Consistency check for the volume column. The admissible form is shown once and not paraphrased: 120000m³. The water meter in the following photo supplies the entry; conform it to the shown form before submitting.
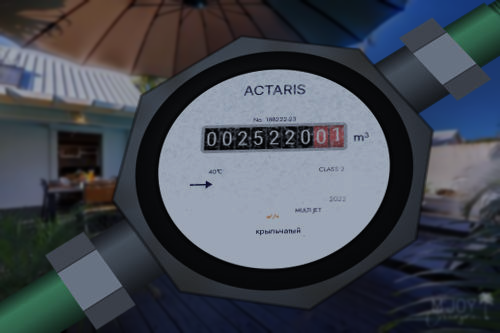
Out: 25220.01m³
